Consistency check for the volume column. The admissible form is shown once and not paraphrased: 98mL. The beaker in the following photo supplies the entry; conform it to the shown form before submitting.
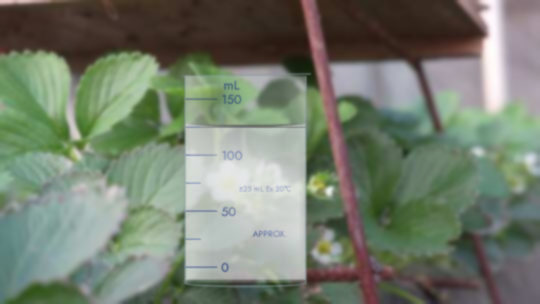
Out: 125mL
